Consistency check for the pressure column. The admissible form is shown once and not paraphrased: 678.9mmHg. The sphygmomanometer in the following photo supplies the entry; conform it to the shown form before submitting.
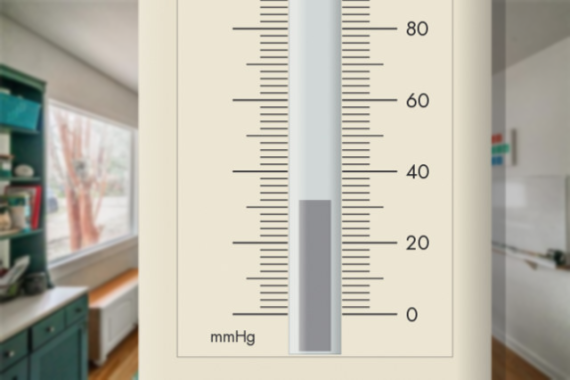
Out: 32mmHg
